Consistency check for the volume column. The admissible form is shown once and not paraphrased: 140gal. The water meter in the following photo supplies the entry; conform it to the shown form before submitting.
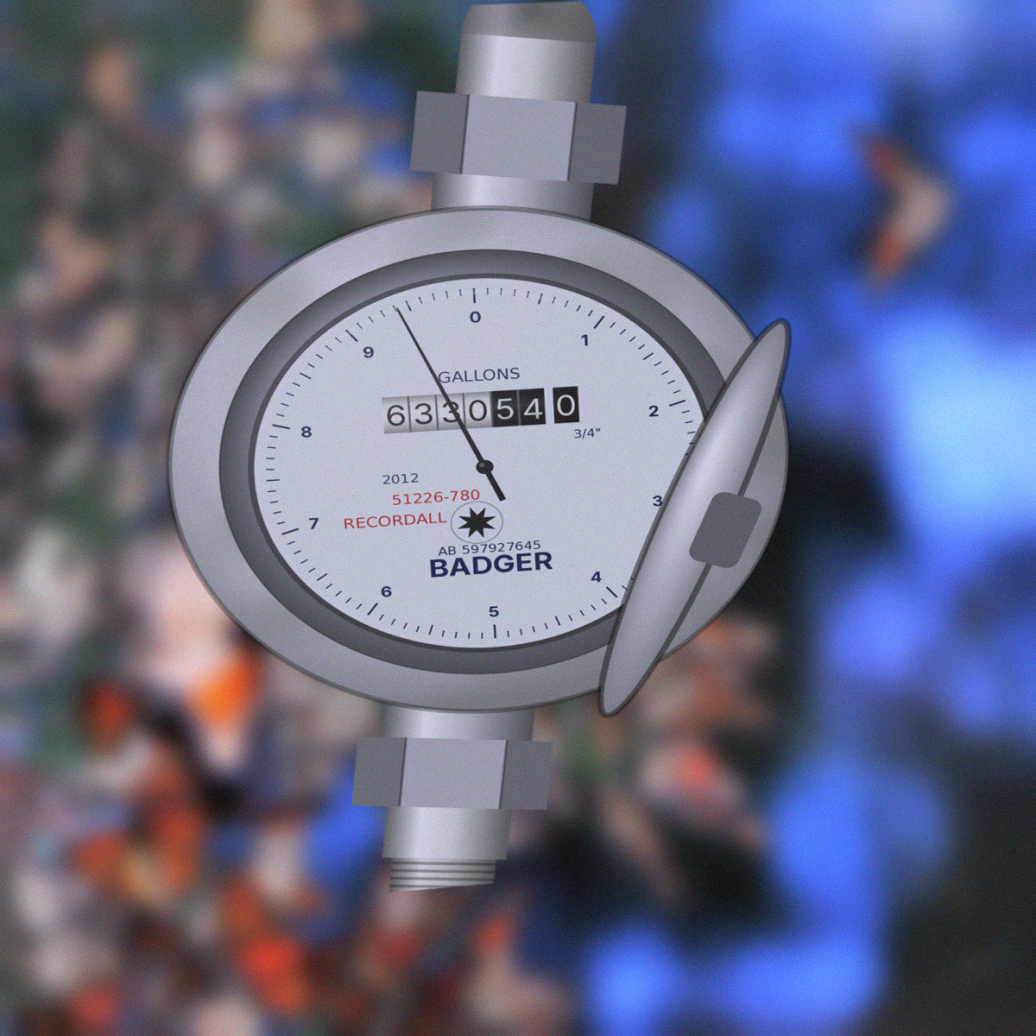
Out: 6330539.4gal
